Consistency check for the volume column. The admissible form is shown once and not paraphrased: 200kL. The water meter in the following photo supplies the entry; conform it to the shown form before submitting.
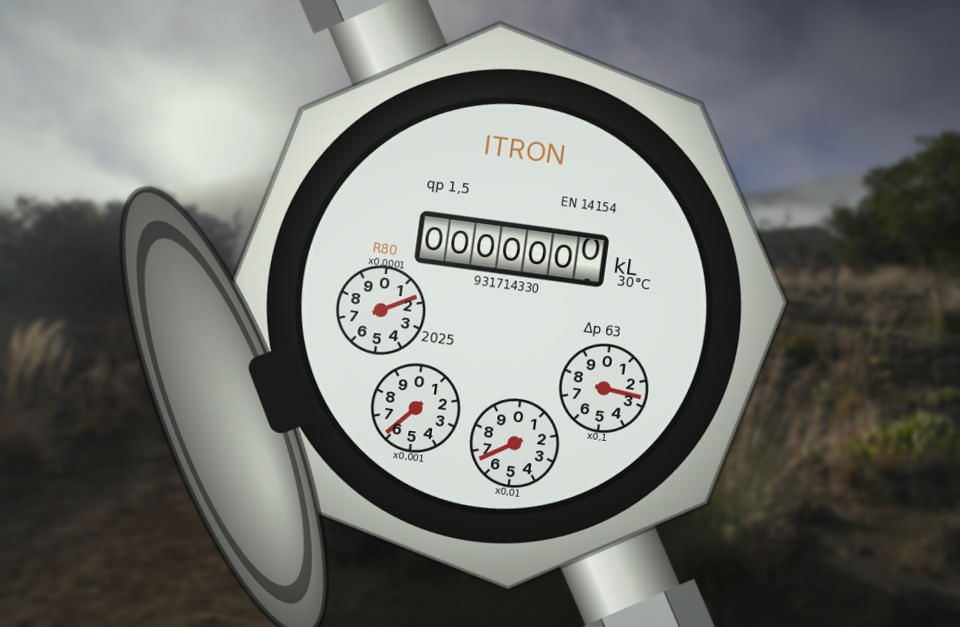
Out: 0.2661kL
